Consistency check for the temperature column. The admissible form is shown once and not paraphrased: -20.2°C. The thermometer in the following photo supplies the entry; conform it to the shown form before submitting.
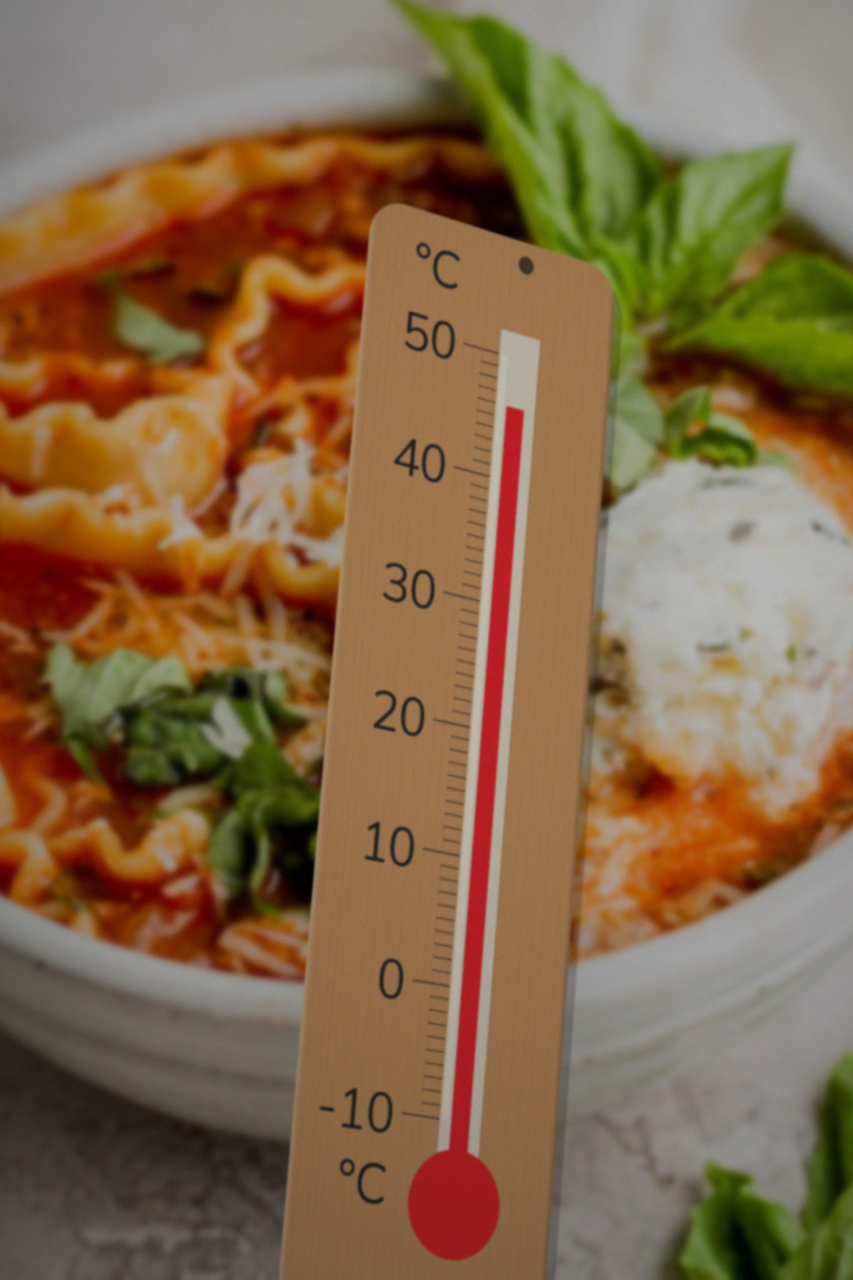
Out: 46°C
